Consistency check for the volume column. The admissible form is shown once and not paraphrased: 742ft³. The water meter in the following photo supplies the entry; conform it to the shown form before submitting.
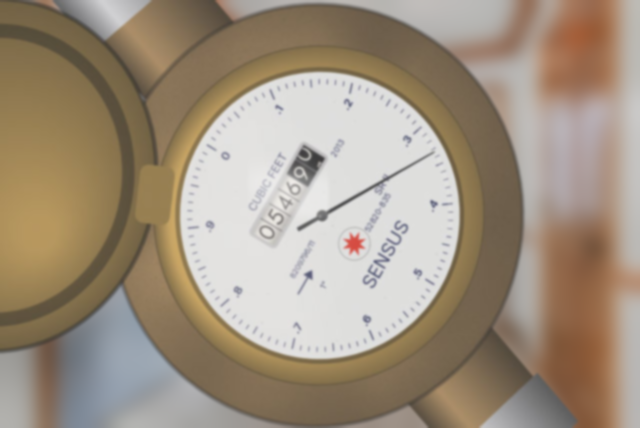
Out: 54690.33ft³
